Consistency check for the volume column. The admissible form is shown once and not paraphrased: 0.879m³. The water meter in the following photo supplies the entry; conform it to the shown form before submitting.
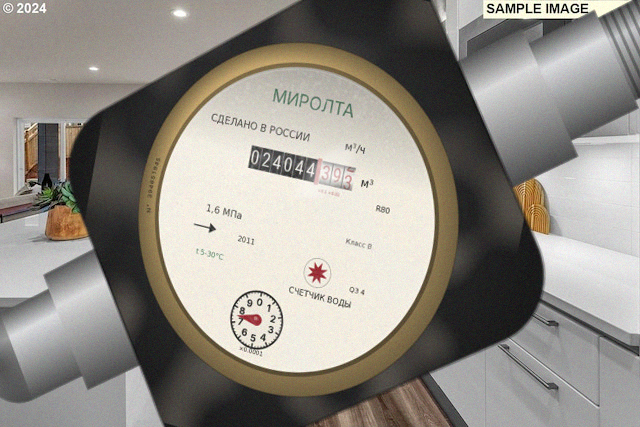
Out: 24044.3927m³
